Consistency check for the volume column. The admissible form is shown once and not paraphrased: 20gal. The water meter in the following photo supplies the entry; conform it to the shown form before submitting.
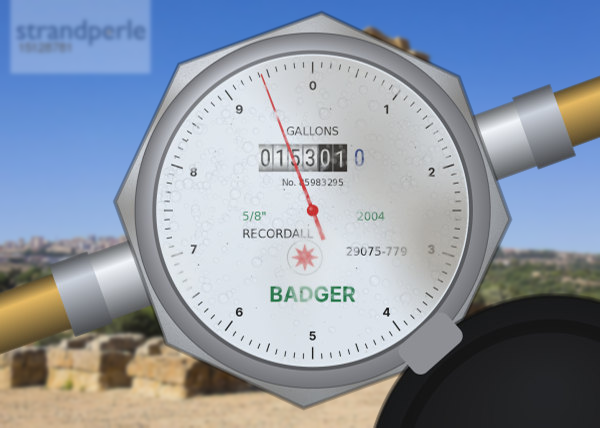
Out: 153009.4gal
